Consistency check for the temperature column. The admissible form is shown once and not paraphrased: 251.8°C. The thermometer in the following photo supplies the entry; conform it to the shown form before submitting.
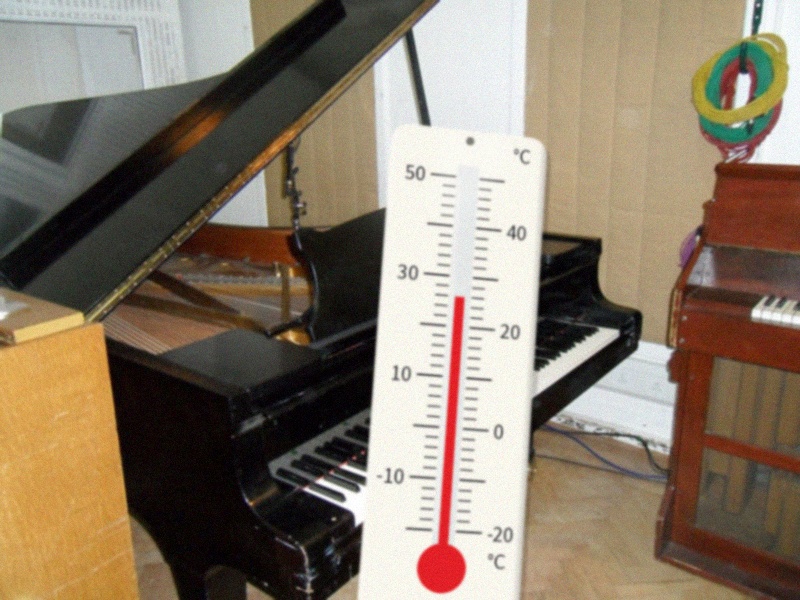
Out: 26°C
